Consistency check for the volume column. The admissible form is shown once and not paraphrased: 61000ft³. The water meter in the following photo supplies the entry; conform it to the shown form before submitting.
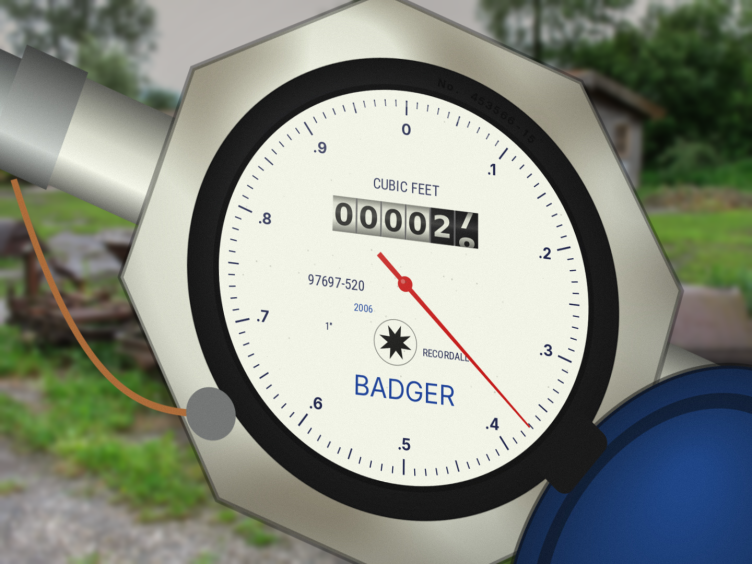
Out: 27.37ft³
